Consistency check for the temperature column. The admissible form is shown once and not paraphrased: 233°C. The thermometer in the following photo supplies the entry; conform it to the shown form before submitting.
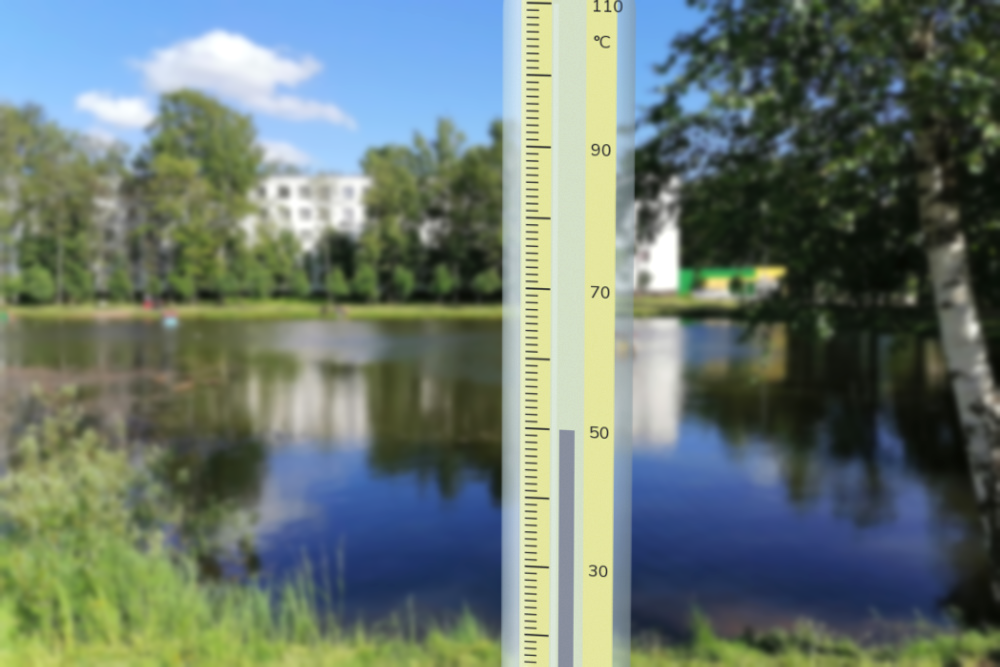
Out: 50°C
